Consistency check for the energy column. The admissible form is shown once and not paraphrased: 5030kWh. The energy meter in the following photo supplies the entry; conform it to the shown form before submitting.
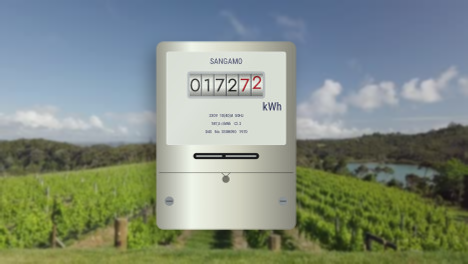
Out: 172.72kWh
